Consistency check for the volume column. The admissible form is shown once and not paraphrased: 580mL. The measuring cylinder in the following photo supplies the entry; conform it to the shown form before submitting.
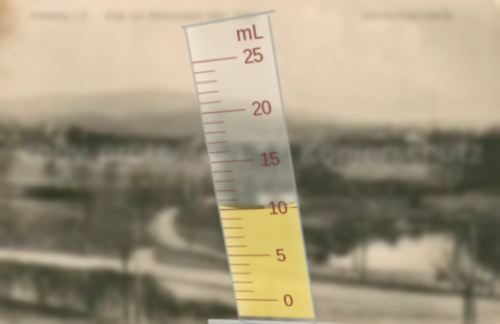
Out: 10mL
